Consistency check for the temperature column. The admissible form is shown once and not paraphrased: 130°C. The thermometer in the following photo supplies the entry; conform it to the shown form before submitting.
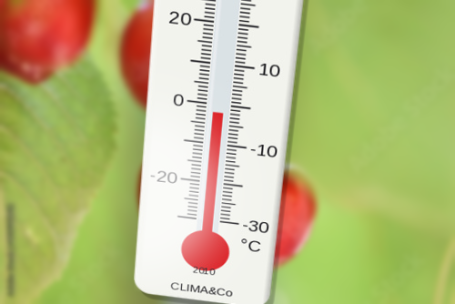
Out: -2°C
